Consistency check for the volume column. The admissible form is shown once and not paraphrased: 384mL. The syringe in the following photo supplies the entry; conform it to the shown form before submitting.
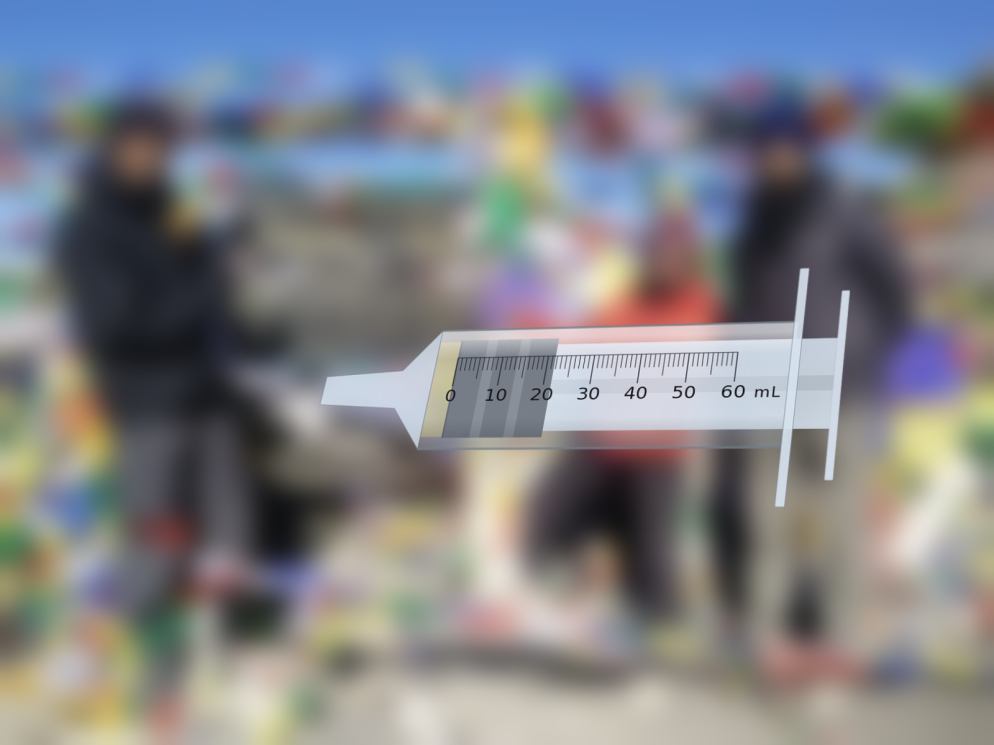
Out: 0mL
